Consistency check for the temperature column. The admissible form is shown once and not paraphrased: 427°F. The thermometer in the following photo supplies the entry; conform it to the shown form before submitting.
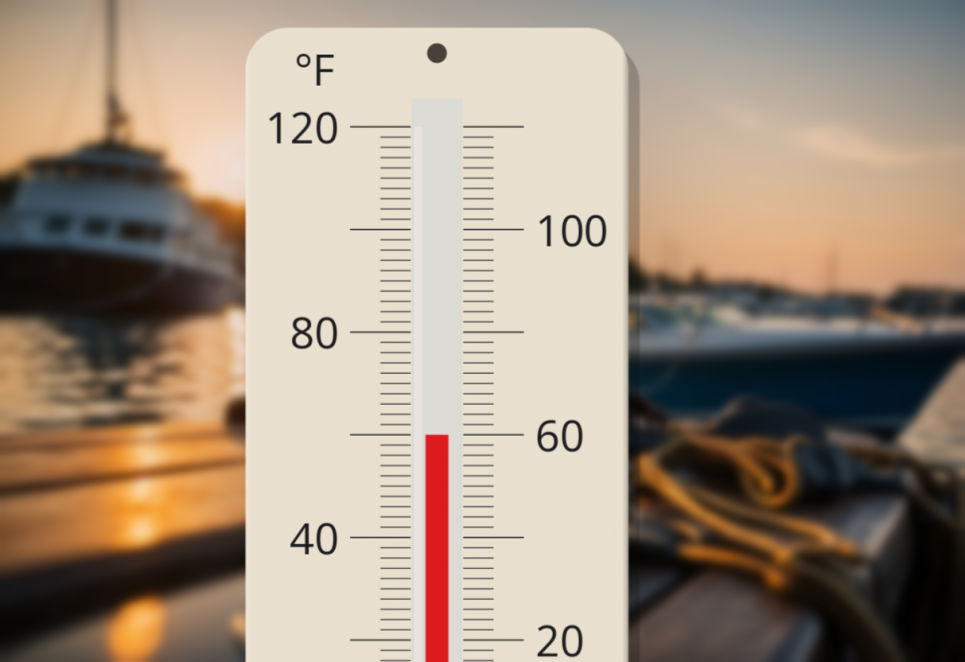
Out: 60°F
